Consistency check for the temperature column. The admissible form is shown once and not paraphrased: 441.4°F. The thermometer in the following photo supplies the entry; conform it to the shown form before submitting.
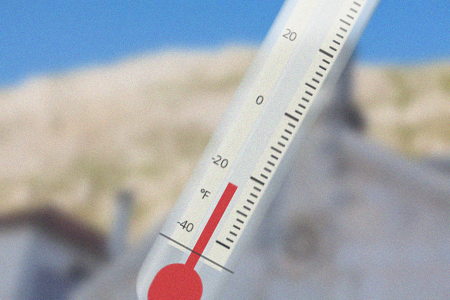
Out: -24°F
